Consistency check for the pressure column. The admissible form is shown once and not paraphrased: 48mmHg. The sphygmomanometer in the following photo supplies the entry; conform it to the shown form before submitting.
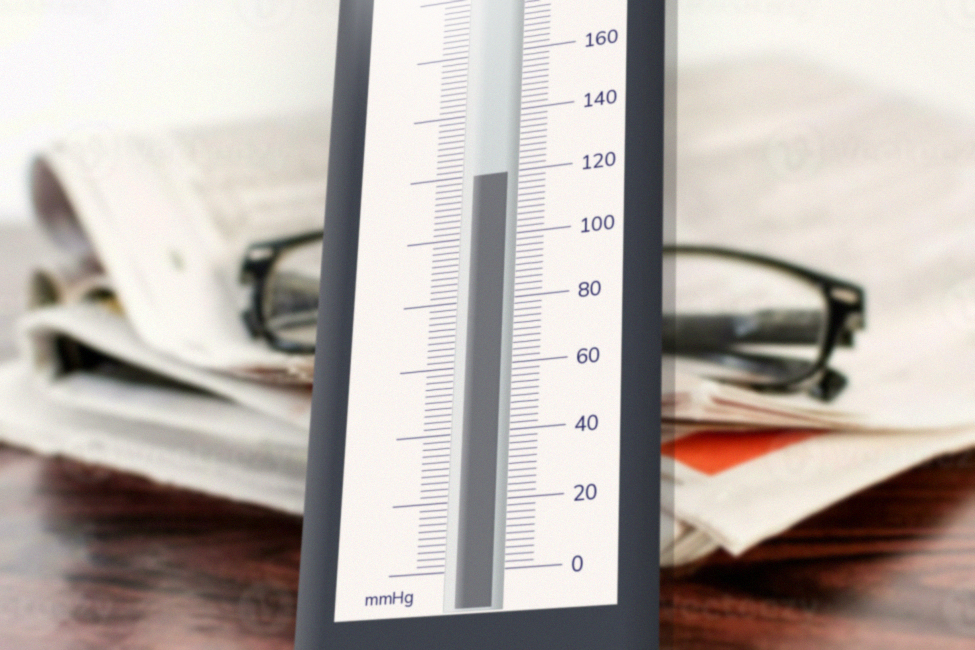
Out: 120mmHg
